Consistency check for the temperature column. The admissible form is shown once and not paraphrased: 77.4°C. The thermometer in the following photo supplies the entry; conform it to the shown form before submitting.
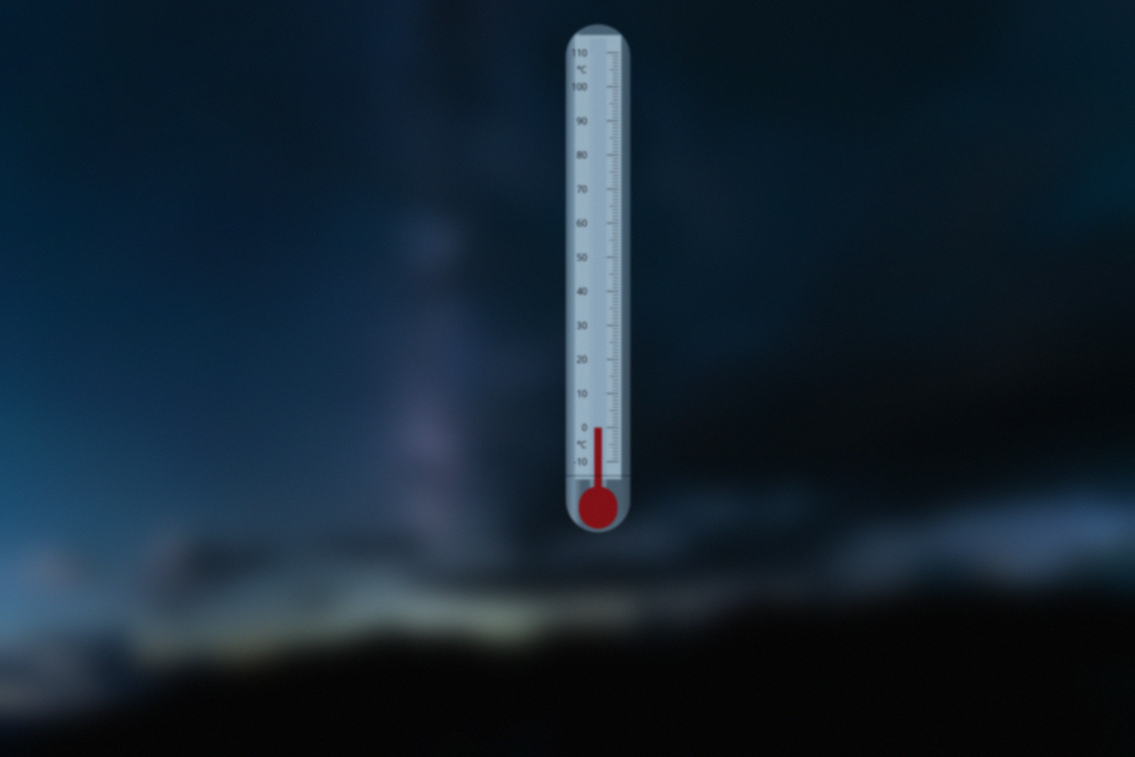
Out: 0°C
